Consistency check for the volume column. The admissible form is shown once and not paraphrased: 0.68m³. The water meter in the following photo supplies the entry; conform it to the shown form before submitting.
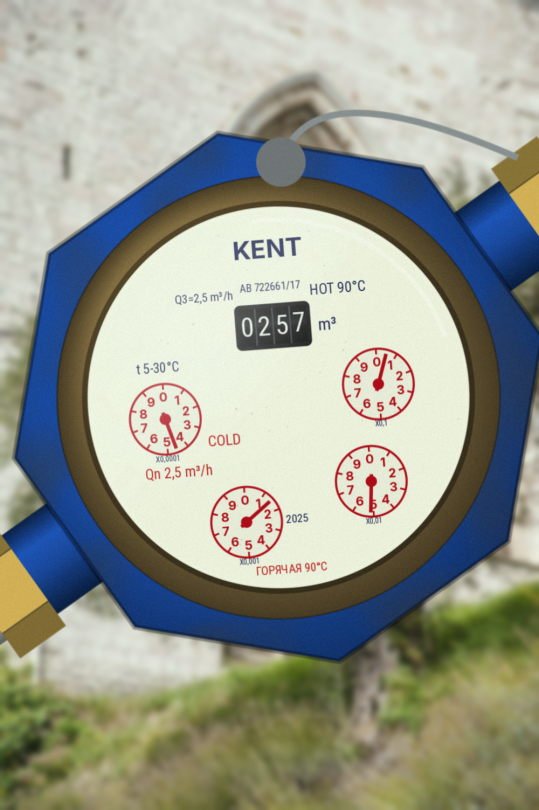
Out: 257.0514m³
